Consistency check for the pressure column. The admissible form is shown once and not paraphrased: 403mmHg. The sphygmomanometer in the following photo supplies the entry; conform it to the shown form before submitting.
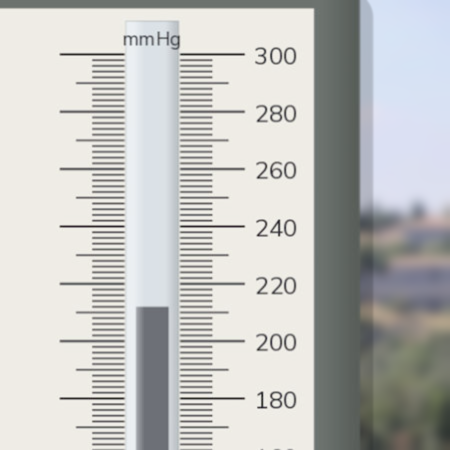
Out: 212mmHg
